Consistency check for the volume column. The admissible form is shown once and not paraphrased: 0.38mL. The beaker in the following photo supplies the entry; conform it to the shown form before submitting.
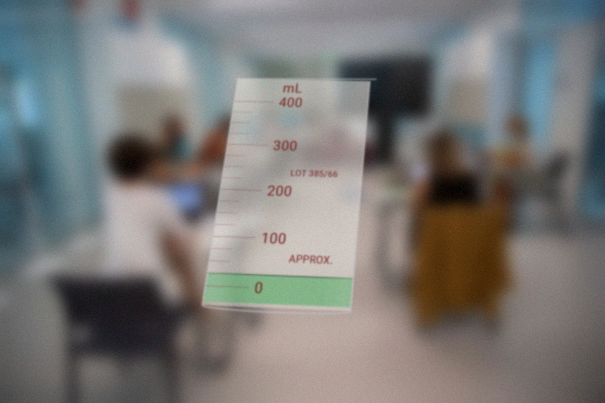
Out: 25mL
